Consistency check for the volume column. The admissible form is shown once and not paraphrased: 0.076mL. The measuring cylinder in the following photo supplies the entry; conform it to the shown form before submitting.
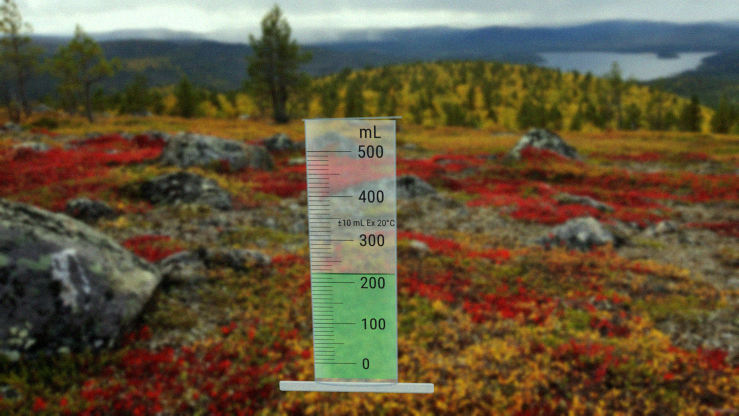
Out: 220mL
